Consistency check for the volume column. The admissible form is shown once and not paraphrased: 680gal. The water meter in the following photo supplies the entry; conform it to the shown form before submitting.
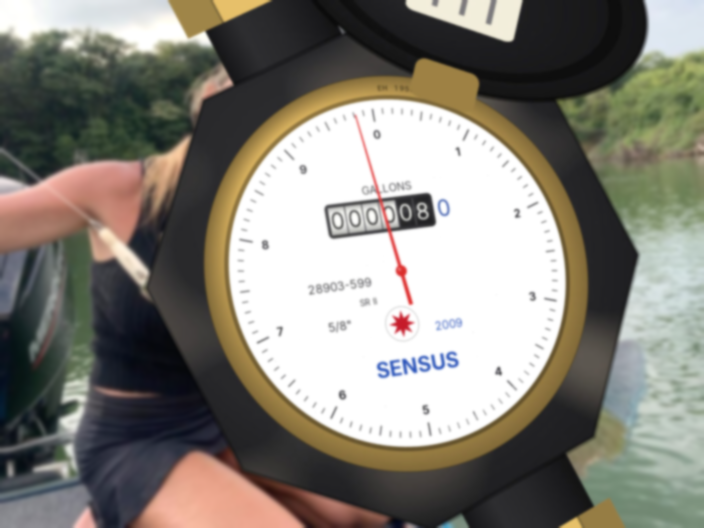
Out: 79.8gal
